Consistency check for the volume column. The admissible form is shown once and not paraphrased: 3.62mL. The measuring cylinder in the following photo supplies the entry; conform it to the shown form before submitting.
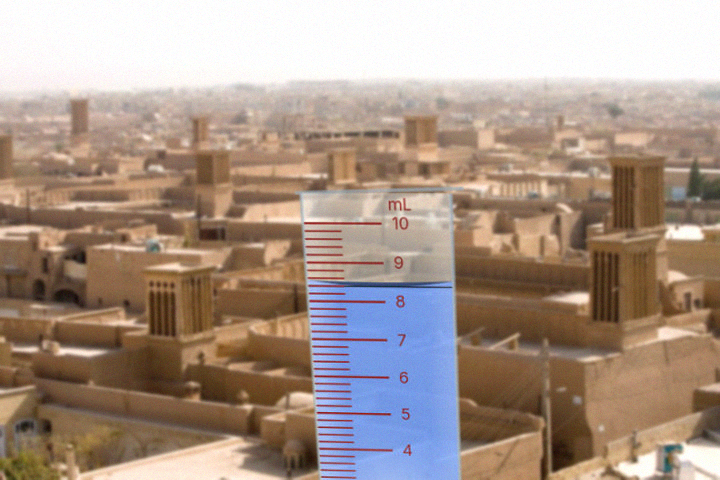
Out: 8.4mL
